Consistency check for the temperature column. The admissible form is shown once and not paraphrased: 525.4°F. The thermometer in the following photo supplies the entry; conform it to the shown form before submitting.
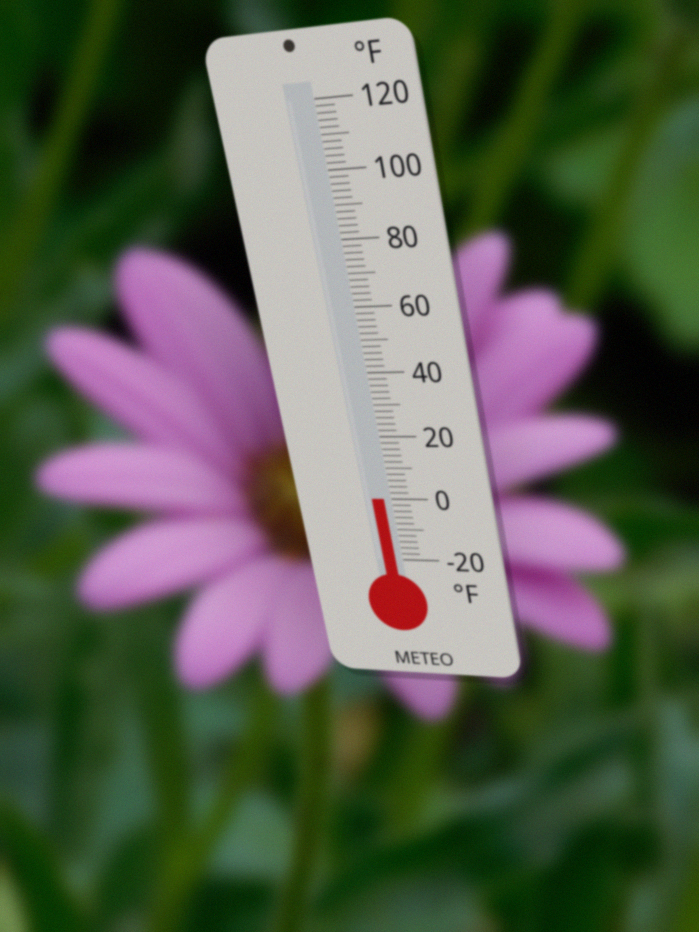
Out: 0°F
